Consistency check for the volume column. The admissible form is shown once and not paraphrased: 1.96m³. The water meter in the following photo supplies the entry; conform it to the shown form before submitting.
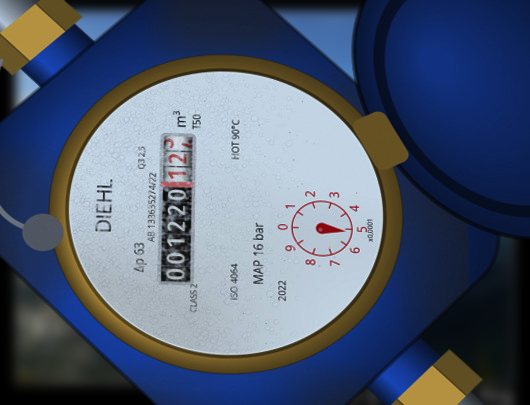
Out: 1220.1235m³
